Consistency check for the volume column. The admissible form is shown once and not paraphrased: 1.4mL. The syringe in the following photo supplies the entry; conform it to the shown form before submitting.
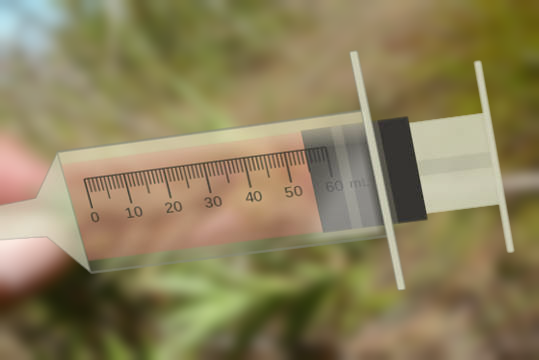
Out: 55mL
